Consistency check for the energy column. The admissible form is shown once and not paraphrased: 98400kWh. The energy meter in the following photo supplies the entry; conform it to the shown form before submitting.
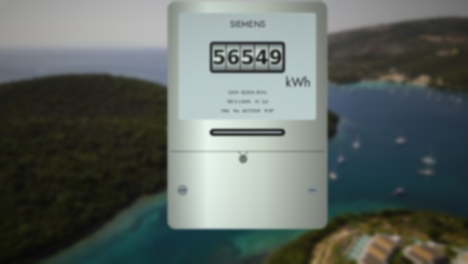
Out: 56549kWh
